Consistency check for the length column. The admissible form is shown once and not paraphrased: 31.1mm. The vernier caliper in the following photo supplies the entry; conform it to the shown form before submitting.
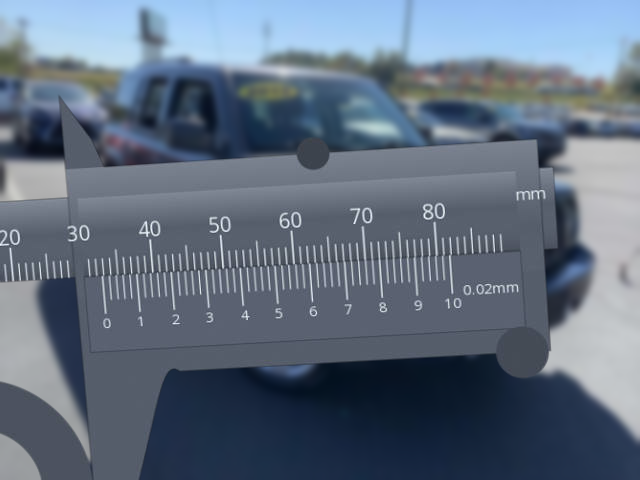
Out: 32.8mm
